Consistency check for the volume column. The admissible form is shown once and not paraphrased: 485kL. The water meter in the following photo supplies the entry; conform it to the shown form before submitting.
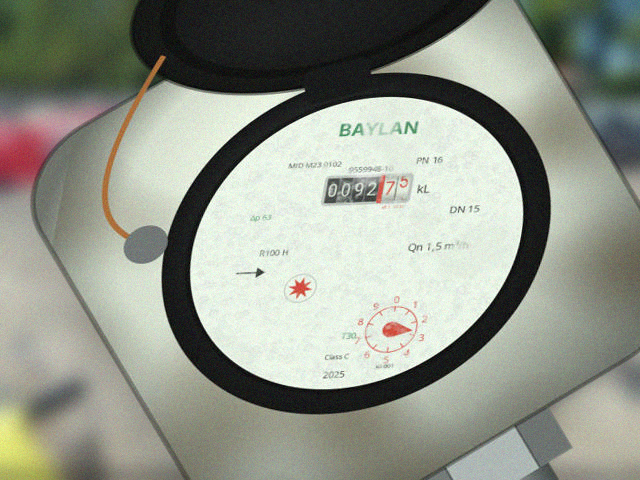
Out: 92.752kL
